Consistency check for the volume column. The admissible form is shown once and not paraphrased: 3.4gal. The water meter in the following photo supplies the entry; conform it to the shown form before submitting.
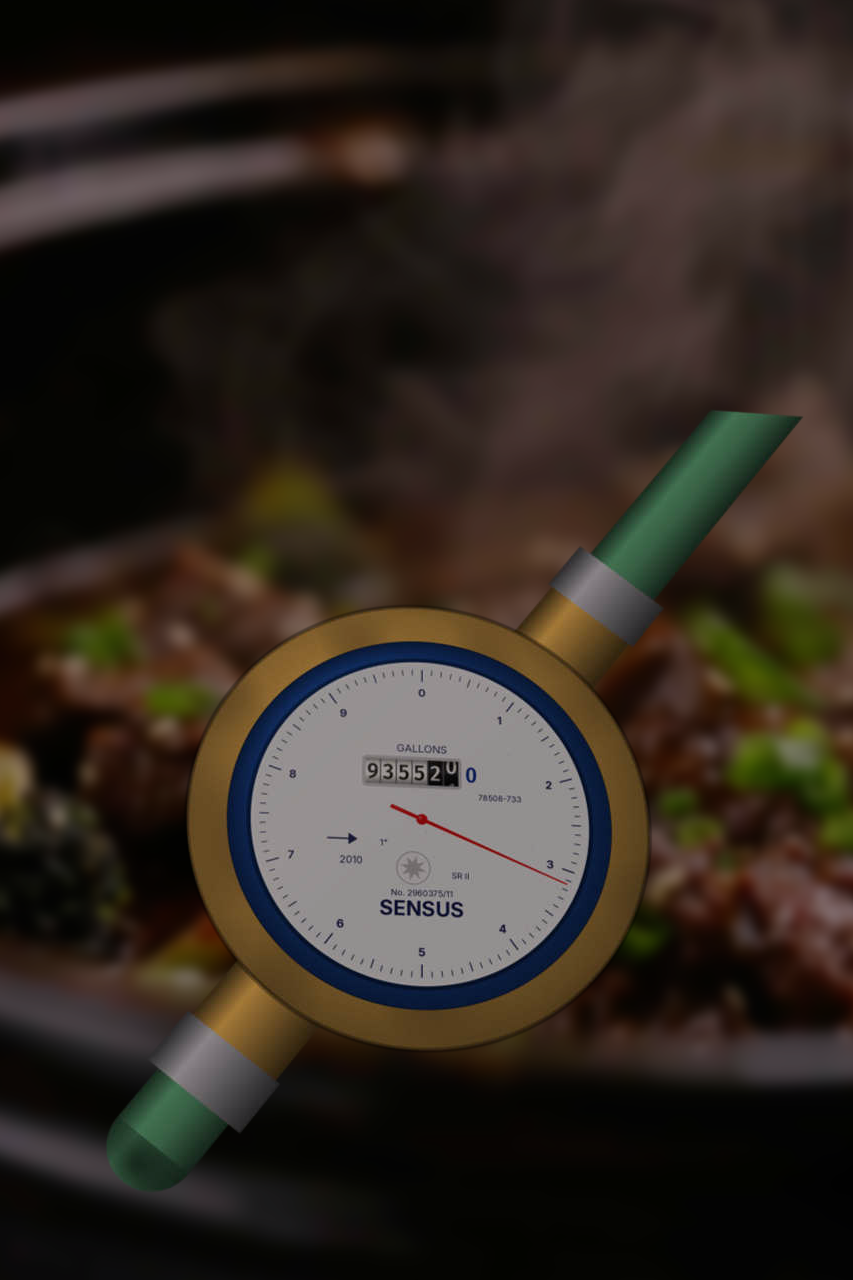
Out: 9355203.1gal
